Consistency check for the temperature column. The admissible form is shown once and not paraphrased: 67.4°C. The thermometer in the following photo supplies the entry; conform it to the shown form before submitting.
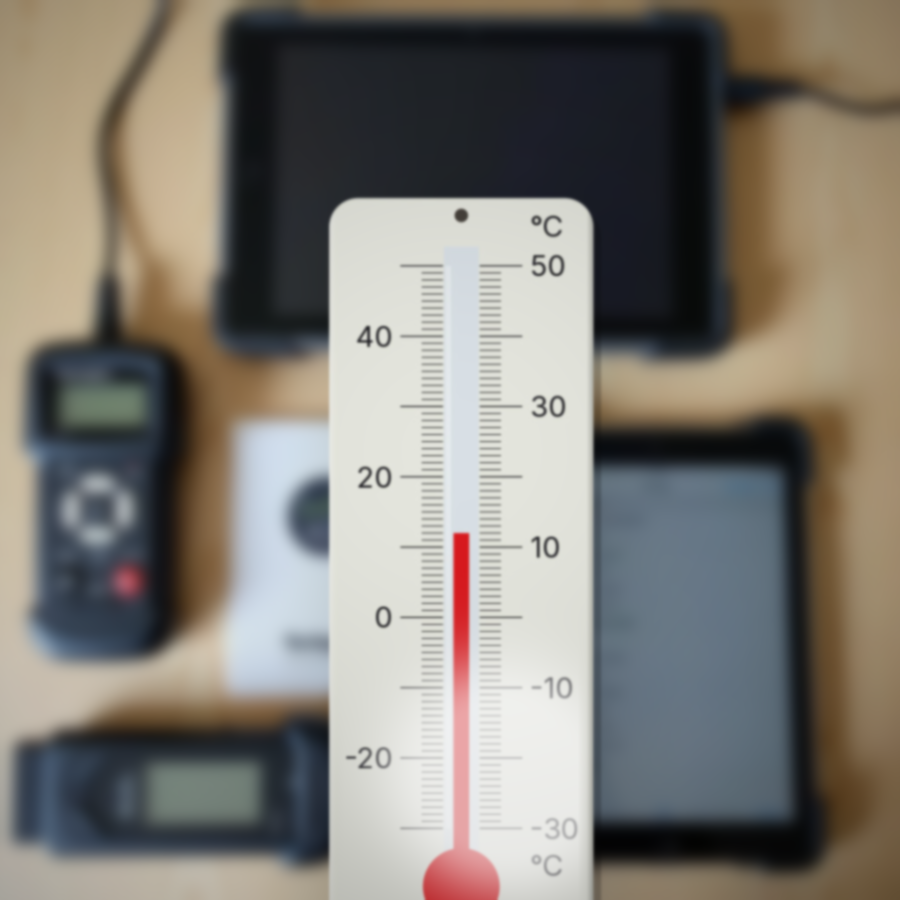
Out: 12°C
